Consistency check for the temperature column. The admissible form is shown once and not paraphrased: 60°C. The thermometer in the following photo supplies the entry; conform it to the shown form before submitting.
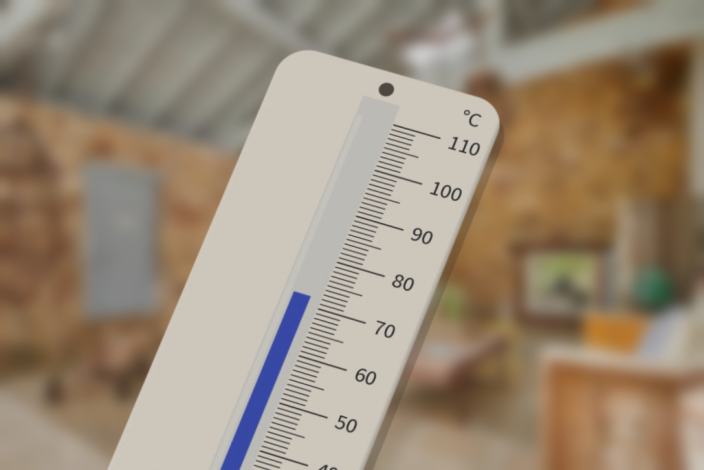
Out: 72°C
